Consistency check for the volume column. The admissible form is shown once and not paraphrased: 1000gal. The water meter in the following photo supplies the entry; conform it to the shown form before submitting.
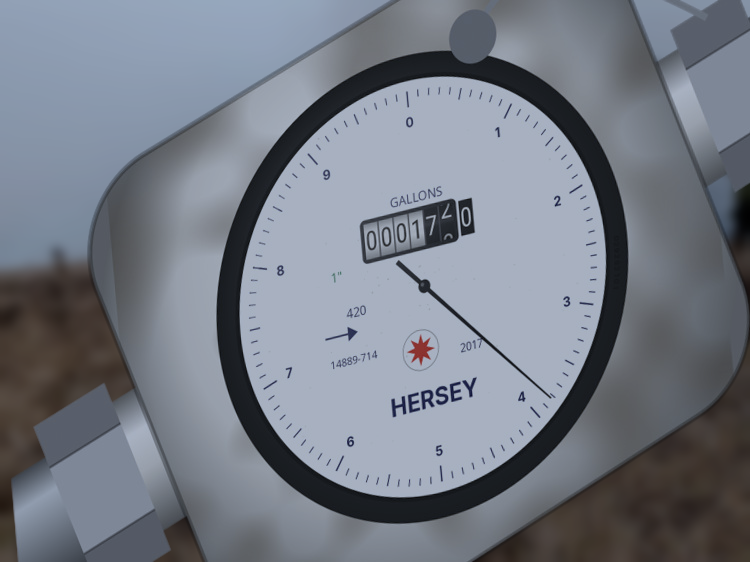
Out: 1723.8gal
